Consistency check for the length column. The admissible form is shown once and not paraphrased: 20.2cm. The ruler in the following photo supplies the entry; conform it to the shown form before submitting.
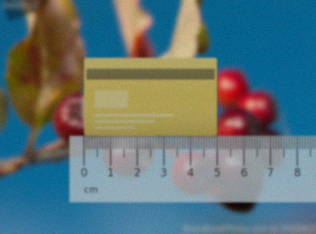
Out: 5cm
